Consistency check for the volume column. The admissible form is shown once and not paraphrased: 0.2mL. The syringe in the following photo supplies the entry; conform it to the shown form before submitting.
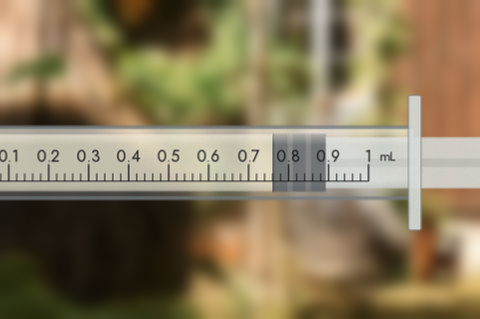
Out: 0.76mL
